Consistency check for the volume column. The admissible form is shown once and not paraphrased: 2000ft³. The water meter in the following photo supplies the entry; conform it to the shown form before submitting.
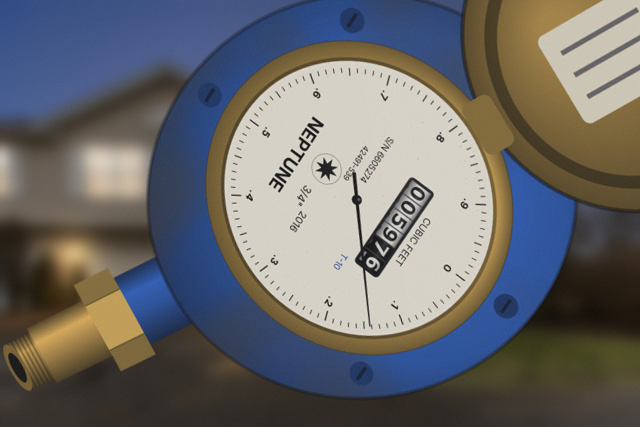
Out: 5976.14ft³
